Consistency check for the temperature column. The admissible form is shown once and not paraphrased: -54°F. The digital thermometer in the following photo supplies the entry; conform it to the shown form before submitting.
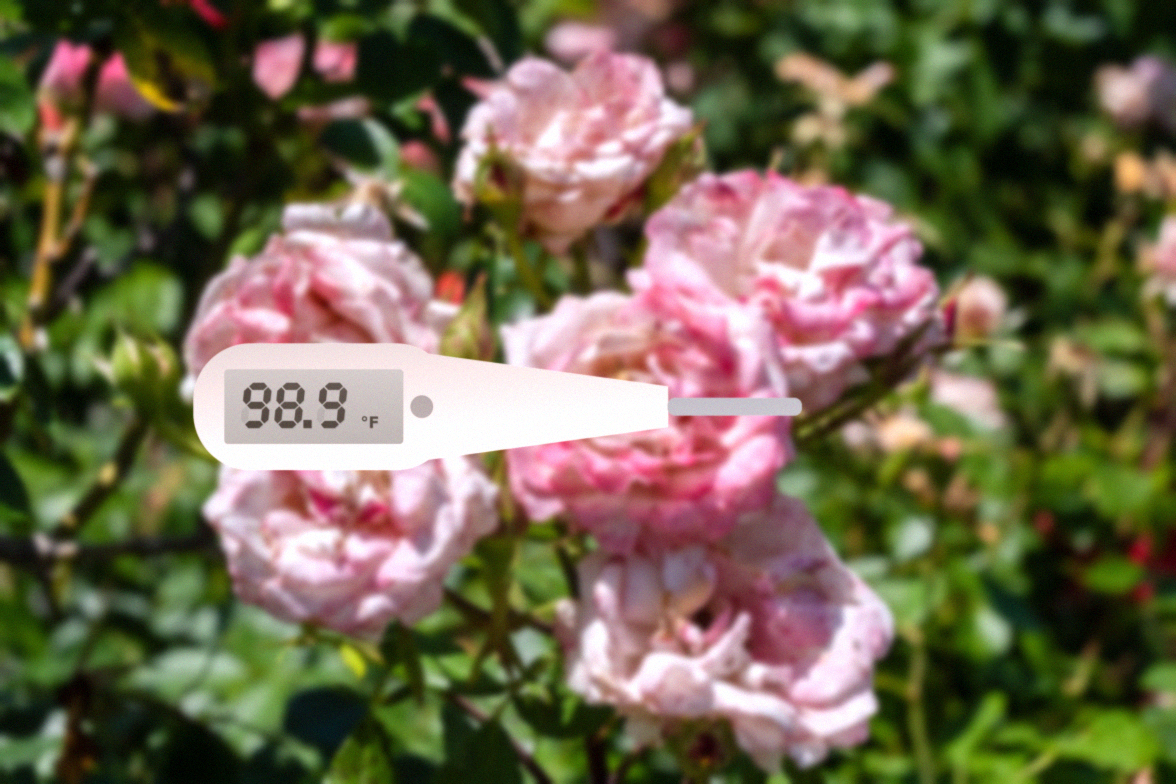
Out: 98.9°F
